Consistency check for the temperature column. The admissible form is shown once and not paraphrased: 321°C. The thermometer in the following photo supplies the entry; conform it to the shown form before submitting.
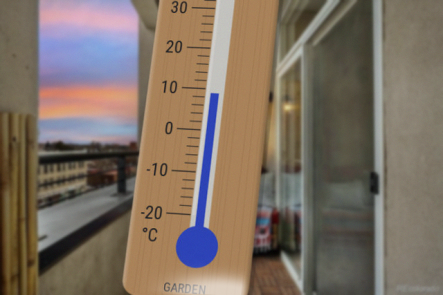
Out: 9°C
